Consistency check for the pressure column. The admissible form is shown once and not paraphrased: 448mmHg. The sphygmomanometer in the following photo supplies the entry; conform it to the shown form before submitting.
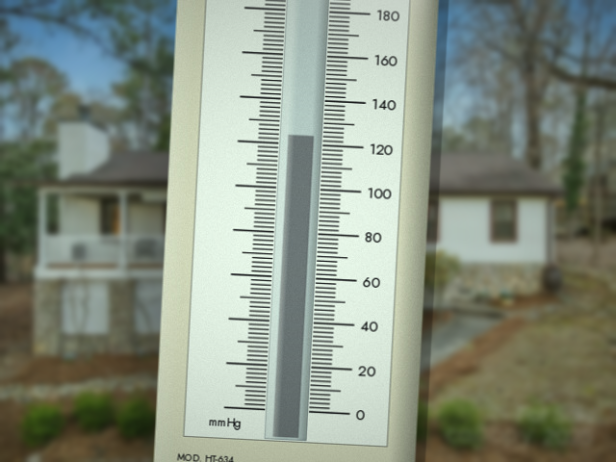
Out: 124mmHg
